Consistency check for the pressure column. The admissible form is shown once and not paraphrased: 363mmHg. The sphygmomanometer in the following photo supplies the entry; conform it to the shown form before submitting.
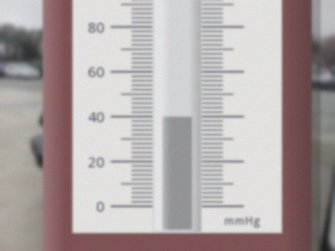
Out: 40mmHg
